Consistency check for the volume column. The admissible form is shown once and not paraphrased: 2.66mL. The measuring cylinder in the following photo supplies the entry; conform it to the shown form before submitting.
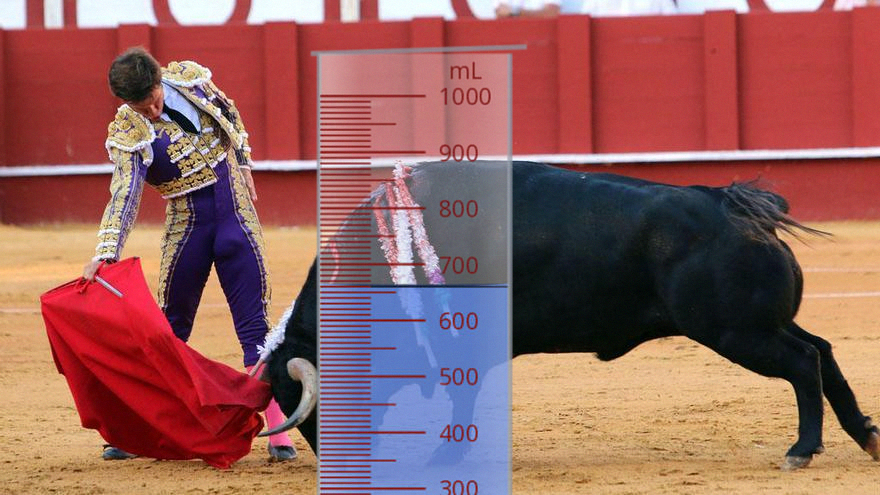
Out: 660mL
